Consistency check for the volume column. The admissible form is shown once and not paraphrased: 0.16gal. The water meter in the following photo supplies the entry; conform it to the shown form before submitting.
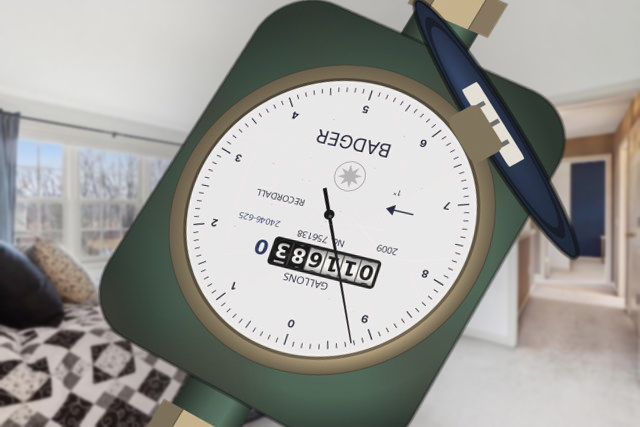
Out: 116829.2gal
